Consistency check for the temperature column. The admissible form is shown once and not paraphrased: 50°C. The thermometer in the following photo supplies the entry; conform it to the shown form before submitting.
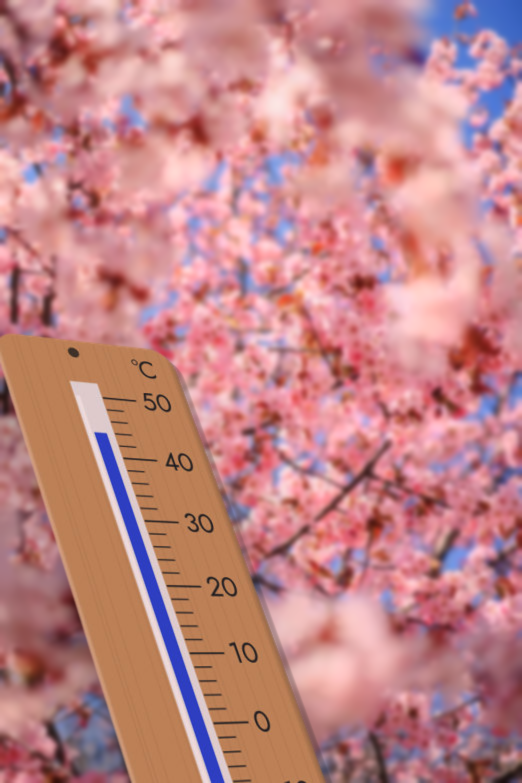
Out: 44°C
